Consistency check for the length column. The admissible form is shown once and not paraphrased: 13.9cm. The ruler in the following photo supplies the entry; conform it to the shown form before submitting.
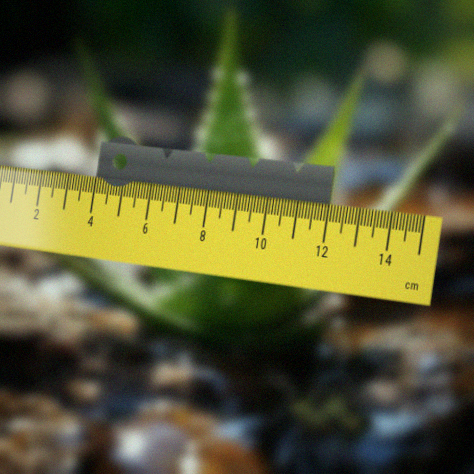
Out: 8cm
